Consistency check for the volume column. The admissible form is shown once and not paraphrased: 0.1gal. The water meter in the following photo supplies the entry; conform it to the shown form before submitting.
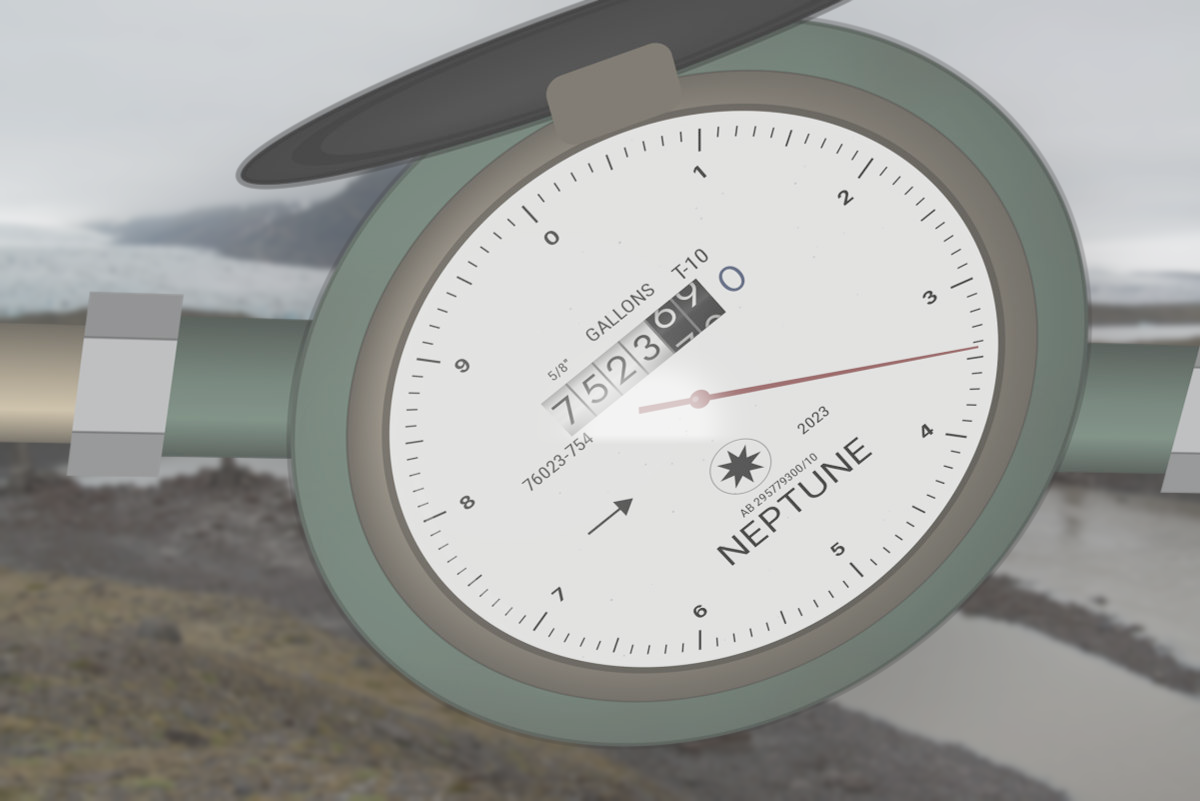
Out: 7523693.4gal
